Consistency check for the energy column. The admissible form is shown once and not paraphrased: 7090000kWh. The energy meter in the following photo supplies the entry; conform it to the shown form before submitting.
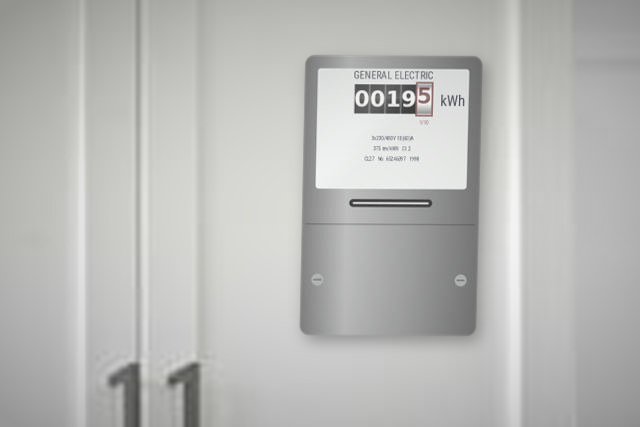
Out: 19.5kWh
